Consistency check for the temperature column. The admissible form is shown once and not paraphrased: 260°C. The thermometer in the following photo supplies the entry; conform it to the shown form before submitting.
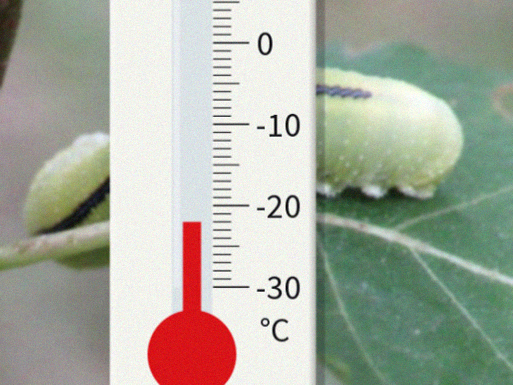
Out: -22°C
